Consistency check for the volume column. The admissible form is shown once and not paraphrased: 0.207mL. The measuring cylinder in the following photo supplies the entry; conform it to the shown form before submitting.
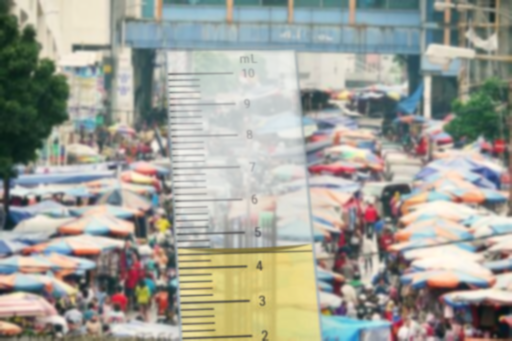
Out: 4.4mL
